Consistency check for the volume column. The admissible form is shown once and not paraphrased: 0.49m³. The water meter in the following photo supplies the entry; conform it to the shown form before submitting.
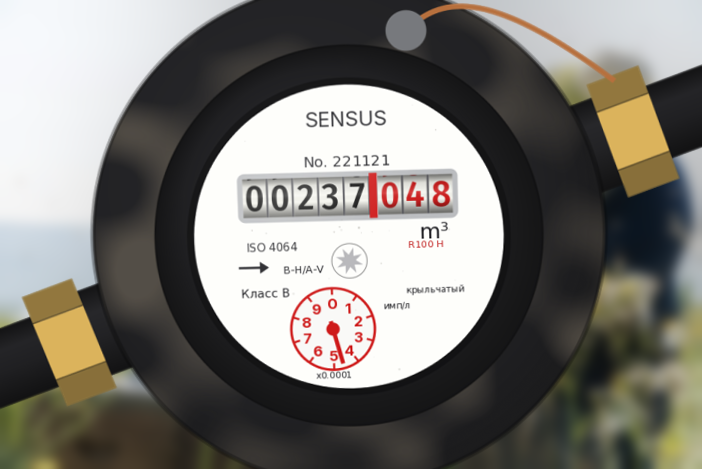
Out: 237.0484m³
